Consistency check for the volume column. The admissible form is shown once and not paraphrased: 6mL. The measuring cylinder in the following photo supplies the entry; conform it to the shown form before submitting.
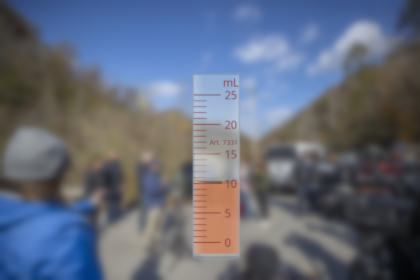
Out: 10mL
